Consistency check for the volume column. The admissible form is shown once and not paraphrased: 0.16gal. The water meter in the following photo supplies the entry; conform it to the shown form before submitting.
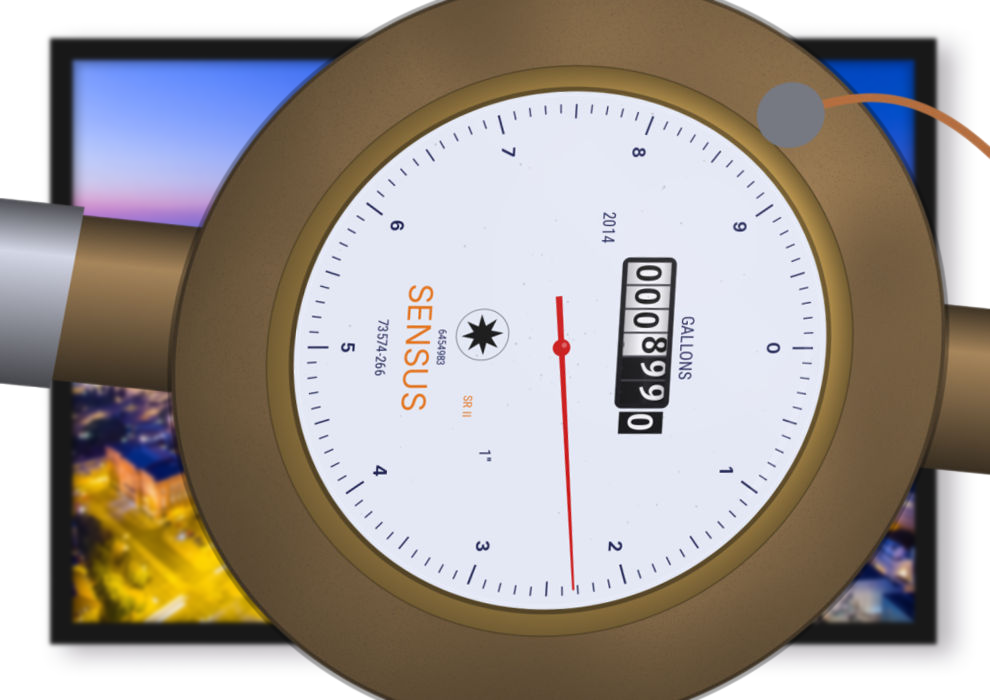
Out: 8992.3gal
